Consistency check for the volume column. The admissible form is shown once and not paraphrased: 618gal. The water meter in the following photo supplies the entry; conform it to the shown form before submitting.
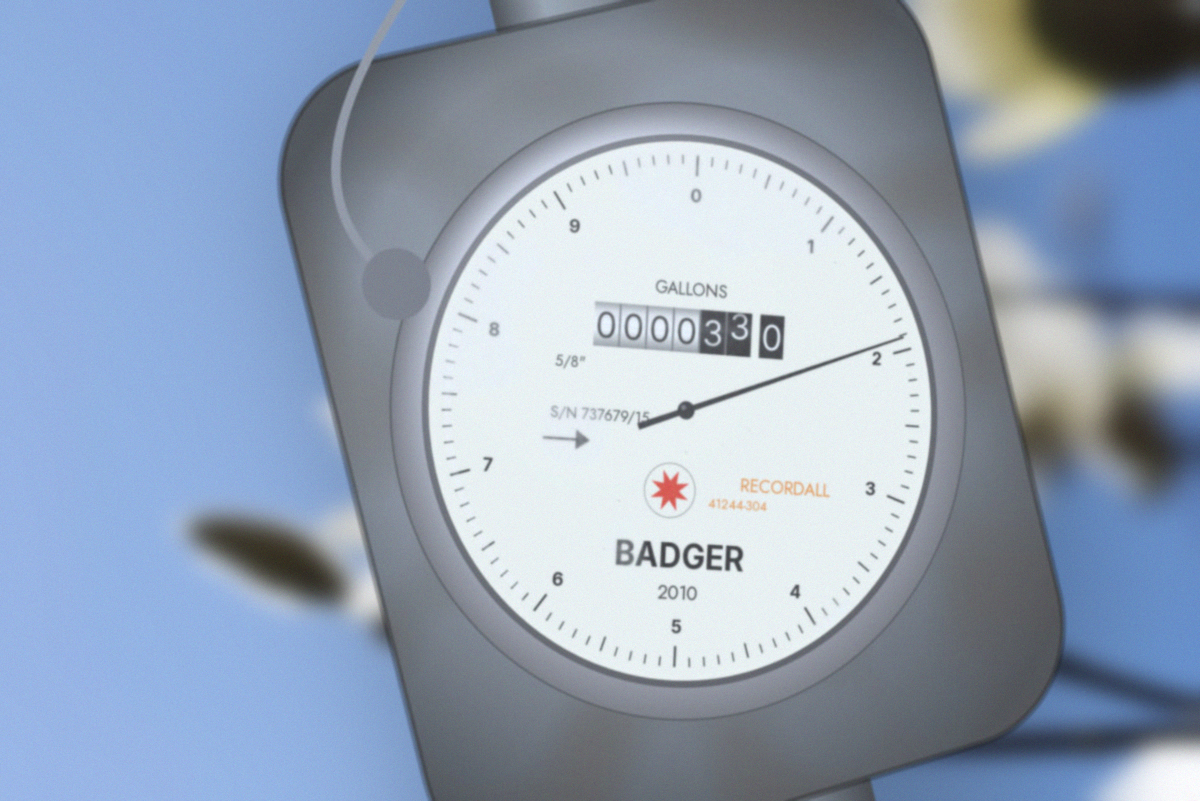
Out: 331.9gal
